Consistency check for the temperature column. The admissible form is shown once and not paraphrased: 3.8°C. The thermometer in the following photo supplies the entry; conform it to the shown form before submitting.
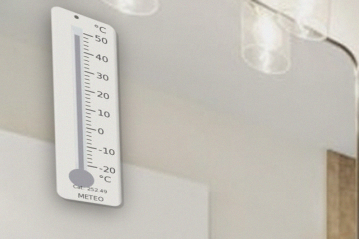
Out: 48°C
